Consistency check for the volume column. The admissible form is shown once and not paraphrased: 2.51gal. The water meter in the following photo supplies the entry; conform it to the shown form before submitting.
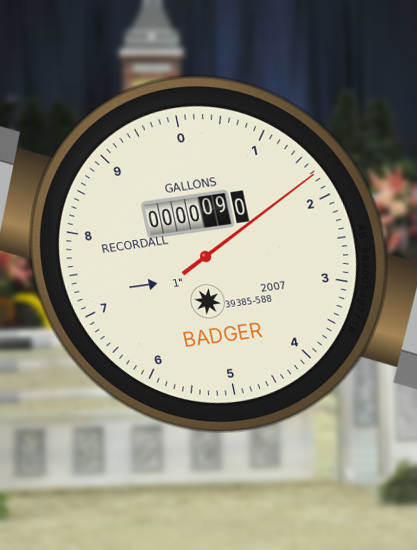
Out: 91.7gal
